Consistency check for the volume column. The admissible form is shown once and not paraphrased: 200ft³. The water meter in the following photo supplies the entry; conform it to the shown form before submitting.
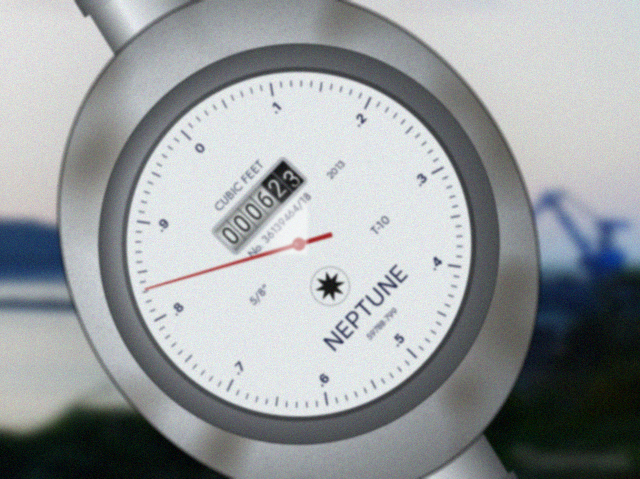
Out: 622.83ft³
